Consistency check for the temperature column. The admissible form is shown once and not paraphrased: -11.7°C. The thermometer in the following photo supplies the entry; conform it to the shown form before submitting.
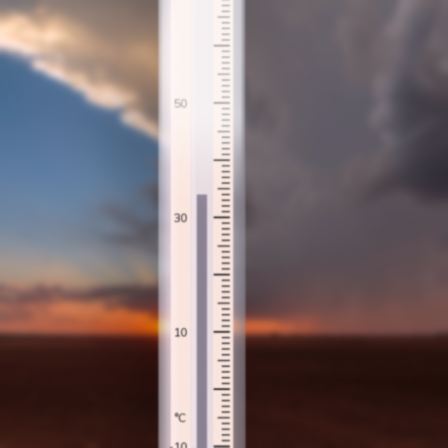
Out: 34°C
